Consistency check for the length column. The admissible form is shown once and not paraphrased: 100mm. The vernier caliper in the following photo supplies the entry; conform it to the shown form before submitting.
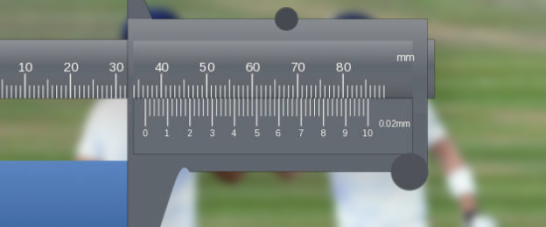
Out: 36.5mm
